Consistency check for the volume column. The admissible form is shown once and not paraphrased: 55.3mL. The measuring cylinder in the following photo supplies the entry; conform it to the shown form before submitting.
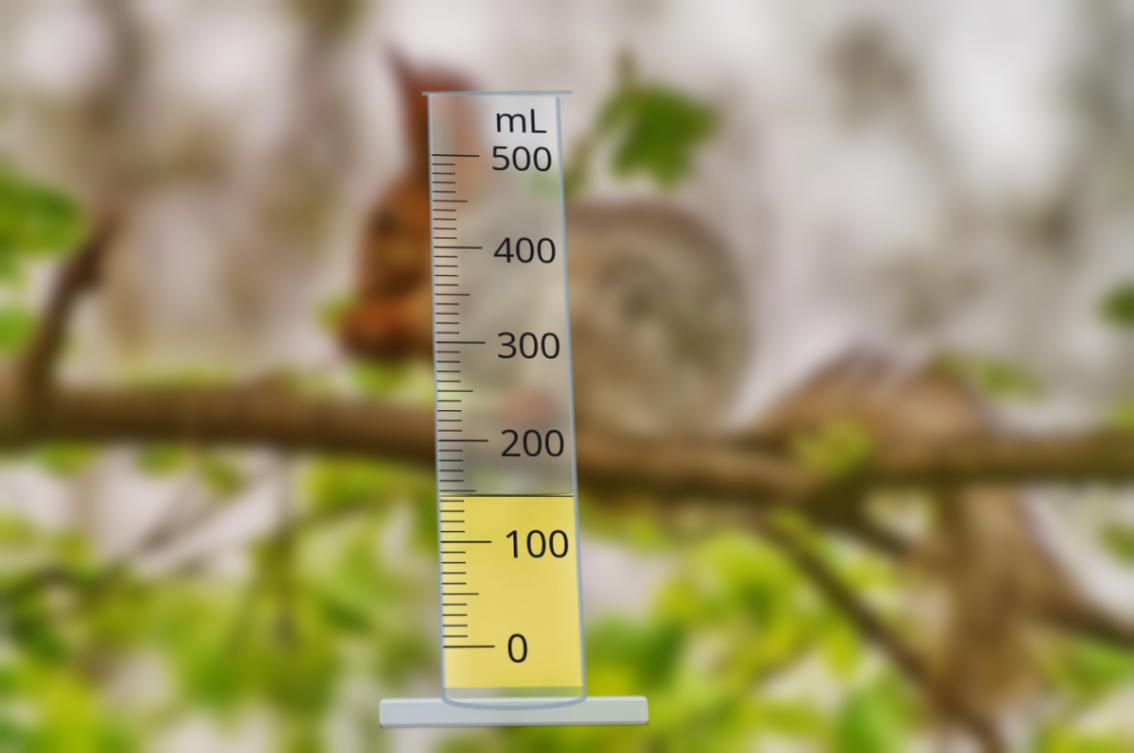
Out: 145mL
